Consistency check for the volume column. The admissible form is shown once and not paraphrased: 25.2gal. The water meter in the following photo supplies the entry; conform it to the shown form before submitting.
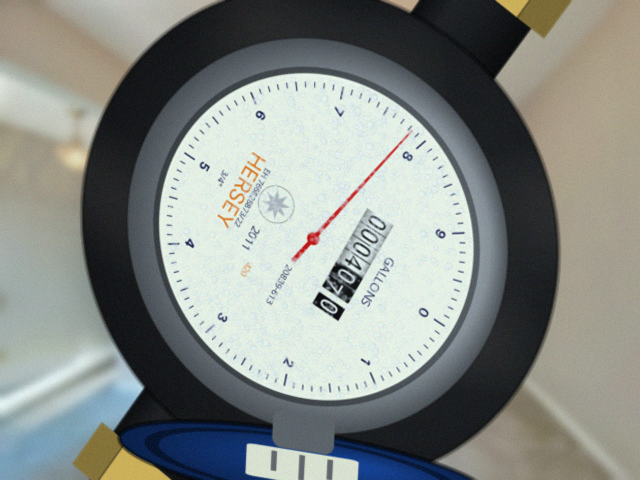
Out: 4067.8gal
